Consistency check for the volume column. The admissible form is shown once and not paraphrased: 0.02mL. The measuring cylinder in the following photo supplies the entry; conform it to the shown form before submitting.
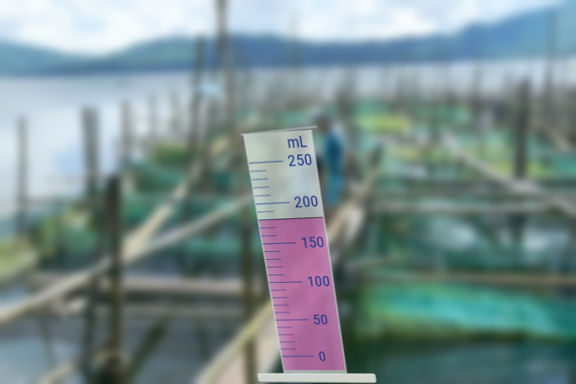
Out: 180mL
